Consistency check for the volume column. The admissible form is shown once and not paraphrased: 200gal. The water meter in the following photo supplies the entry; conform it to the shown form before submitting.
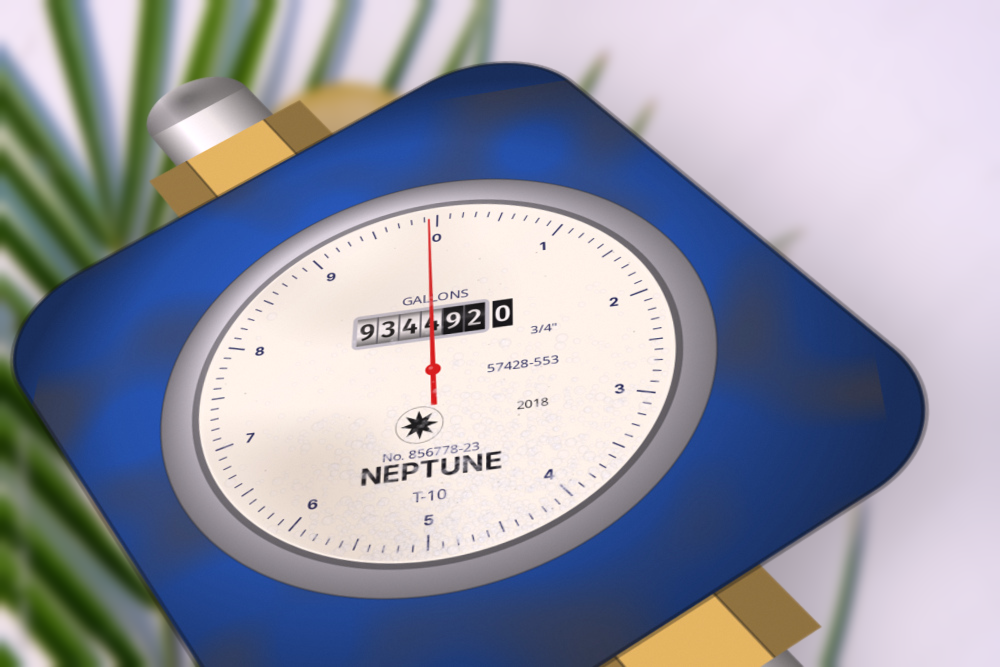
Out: 9344919.9gal
